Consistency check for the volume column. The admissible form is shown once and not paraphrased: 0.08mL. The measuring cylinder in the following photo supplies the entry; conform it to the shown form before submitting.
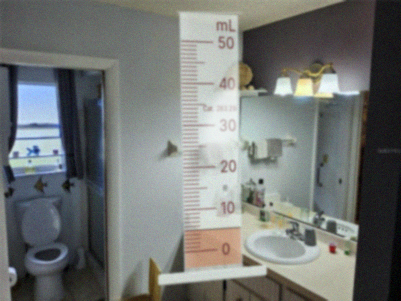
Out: 5mL
